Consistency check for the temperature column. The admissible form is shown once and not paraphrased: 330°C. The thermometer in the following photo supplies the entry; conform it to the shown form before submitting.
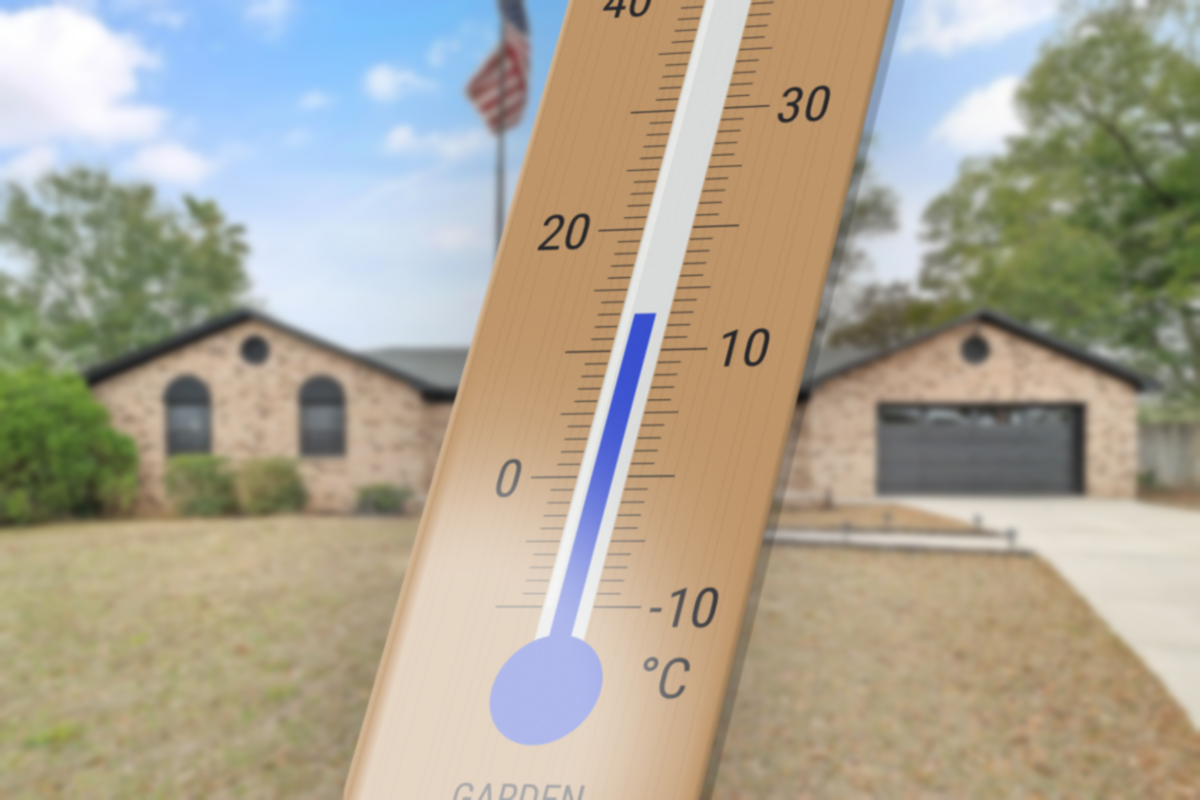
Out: 13°C
